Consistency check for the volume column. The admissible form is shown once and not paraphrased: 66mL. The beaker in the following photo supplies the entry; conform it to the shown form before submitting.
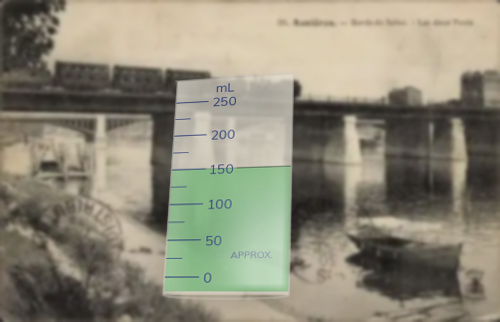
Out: 150mL
